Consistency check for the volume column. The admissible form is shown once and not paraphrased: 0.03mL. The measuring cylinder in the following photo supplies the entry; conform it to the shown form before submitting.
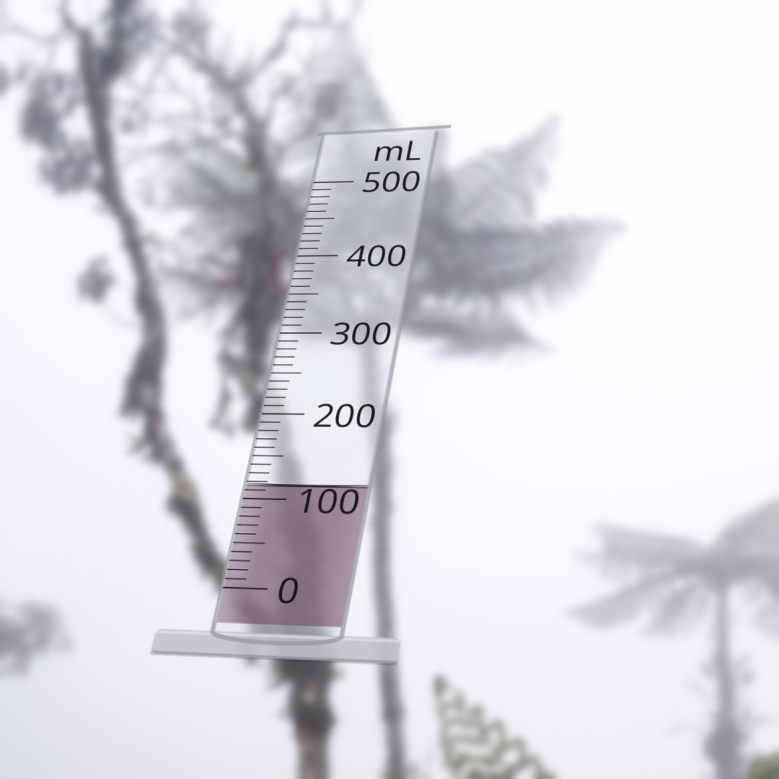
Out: 115mL
